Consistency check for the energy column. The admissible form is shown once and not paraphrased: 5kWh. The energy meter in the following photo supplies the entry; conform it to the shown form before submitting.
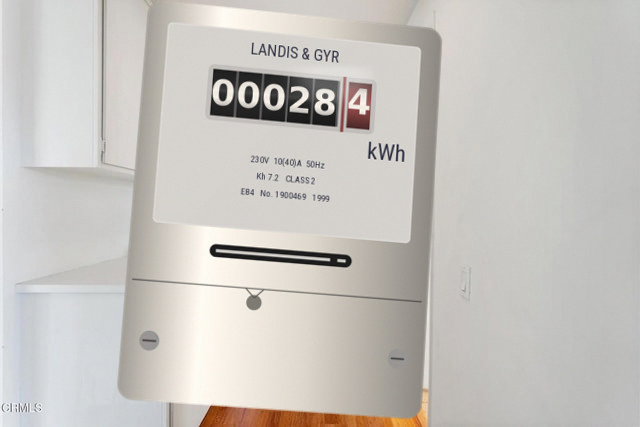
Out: 28.4kWh
